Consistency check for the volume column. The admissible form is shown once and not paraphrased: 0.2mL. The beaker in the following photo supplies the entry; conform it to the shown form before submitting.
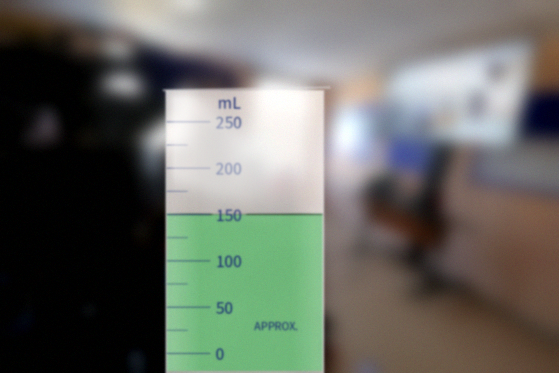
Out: 150mL
